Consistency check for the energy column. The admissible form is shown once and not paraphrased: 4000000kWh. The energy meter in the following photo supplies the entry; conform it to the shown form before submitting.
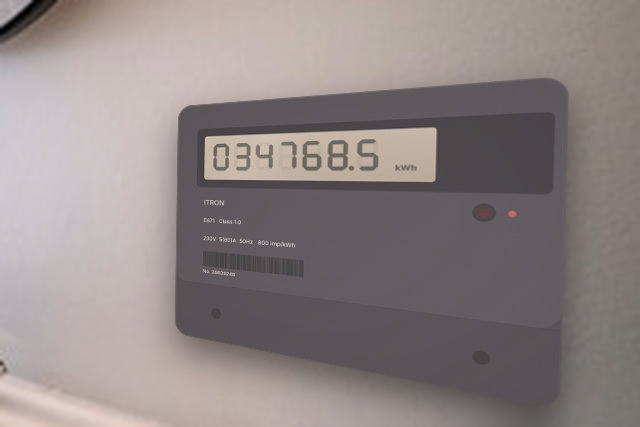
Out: 34768.5kWh
